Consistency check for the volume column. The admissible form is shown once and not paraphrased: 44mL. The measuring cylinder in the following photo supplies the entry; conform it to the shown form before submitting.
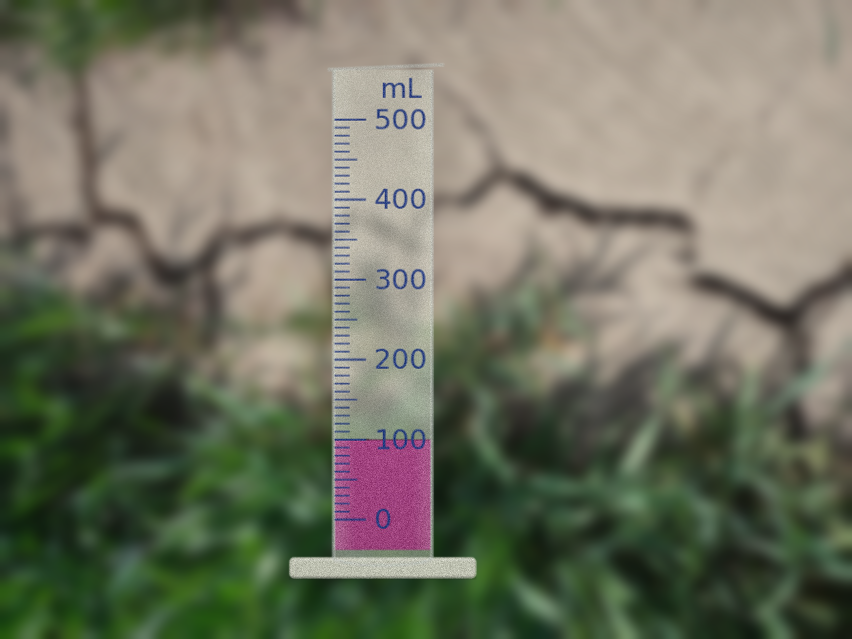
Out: 100mL
